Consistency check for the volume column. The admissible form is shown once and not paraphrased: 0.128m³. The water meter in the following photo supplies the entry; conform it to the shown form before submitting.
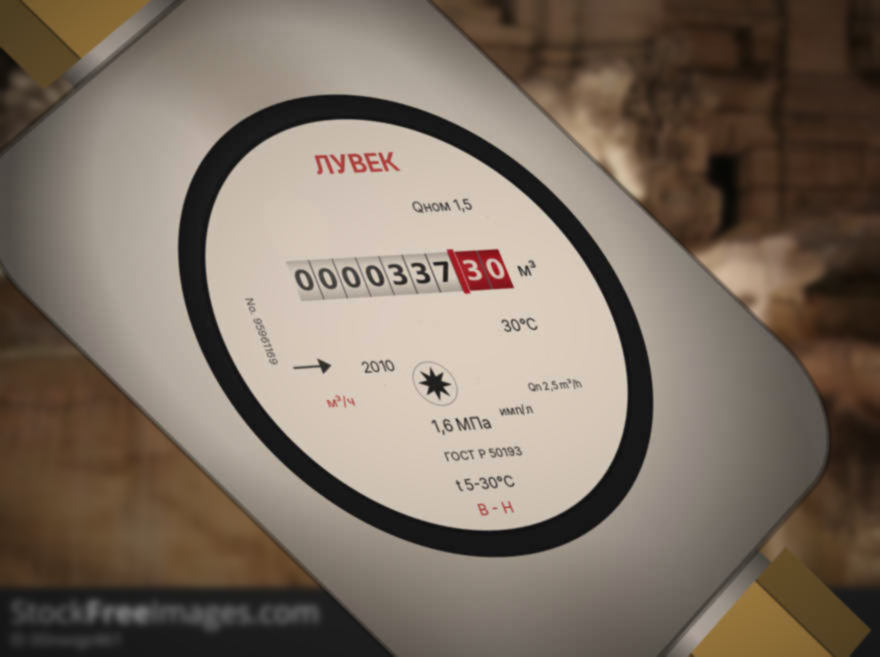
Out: 337.30m³
